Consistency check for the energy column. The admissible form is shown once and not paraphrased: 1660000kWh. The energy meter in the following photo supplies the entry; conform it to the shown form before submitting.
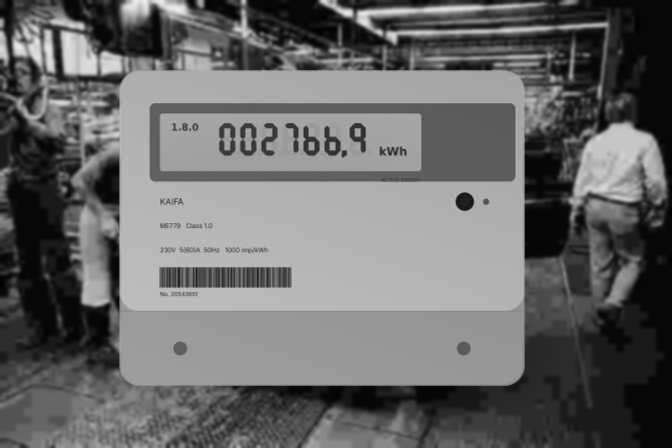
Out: 2766.9kWh
